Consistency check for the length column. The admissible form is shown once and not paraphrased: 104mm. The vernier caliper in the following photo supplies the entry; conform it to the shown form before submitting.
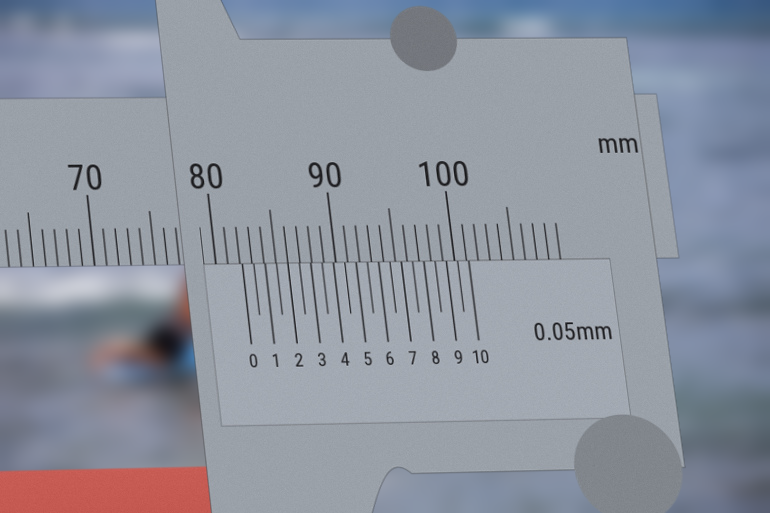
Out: 82.2mm
